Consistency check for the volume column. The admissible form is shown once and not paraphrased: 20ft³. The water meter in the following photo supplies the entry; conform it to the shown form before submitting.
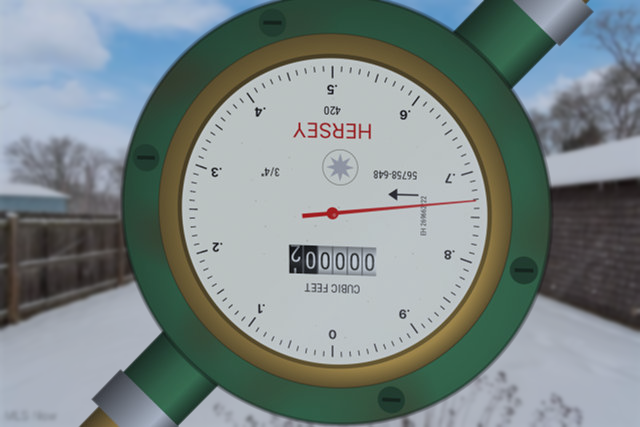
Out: 1.73ft³
